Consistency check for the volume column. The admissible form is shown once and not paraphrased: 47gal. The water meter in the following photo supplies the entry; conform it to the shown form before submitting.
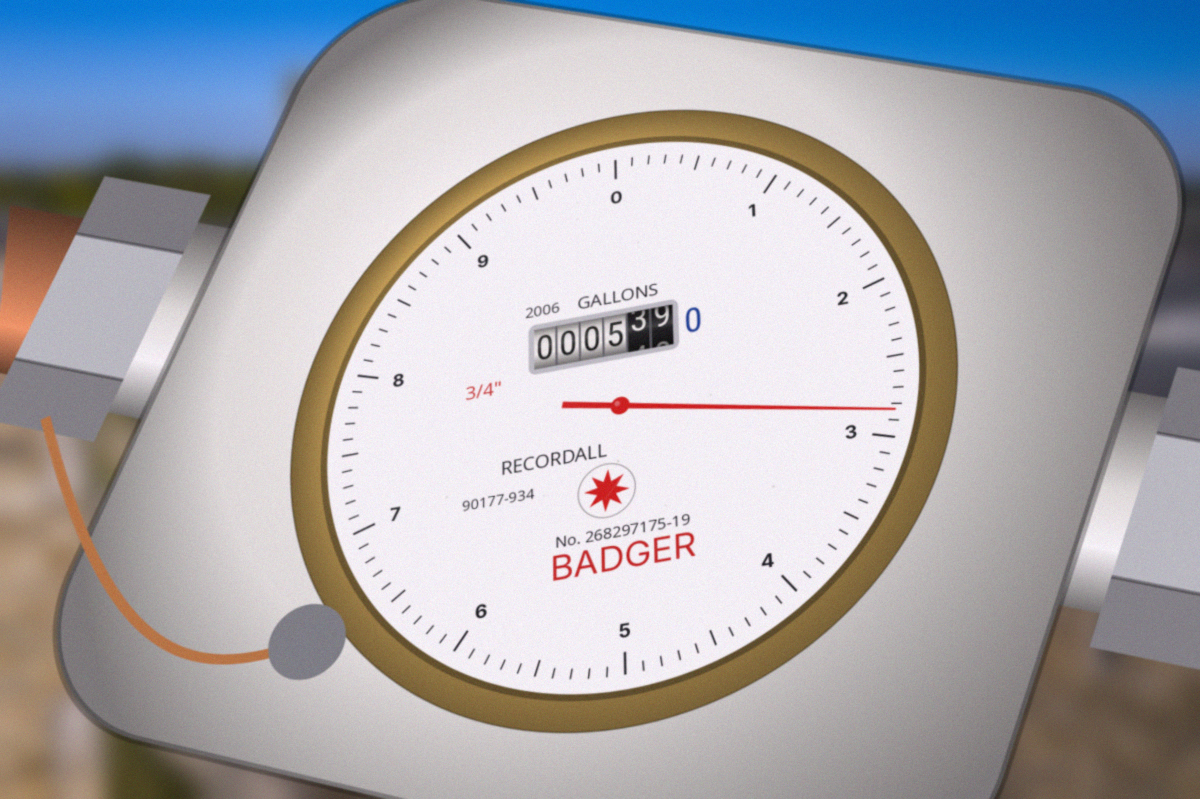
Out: 5392.8gal
